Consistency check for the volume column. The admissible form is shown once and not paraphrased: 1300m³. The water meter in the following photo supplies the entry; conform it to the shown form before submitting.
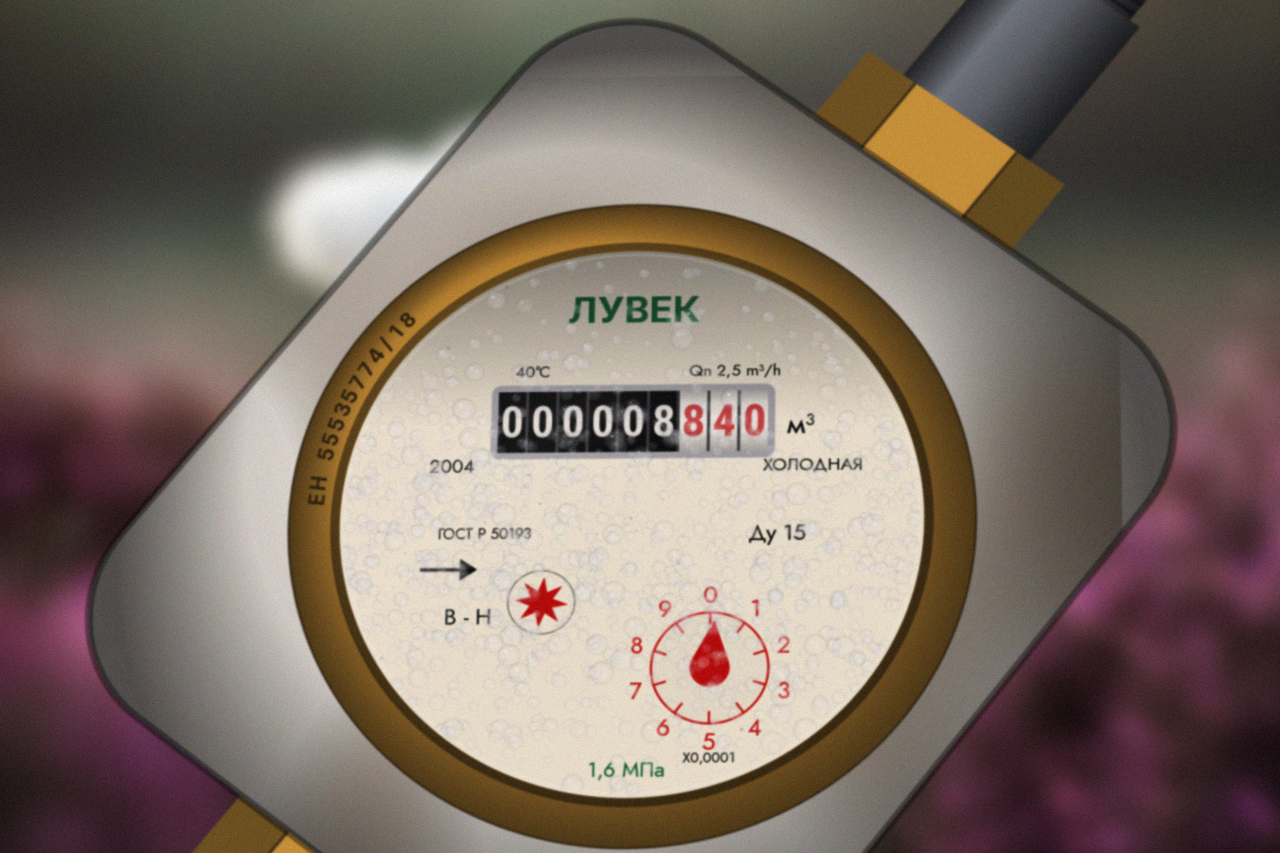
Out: 8.8400m³
